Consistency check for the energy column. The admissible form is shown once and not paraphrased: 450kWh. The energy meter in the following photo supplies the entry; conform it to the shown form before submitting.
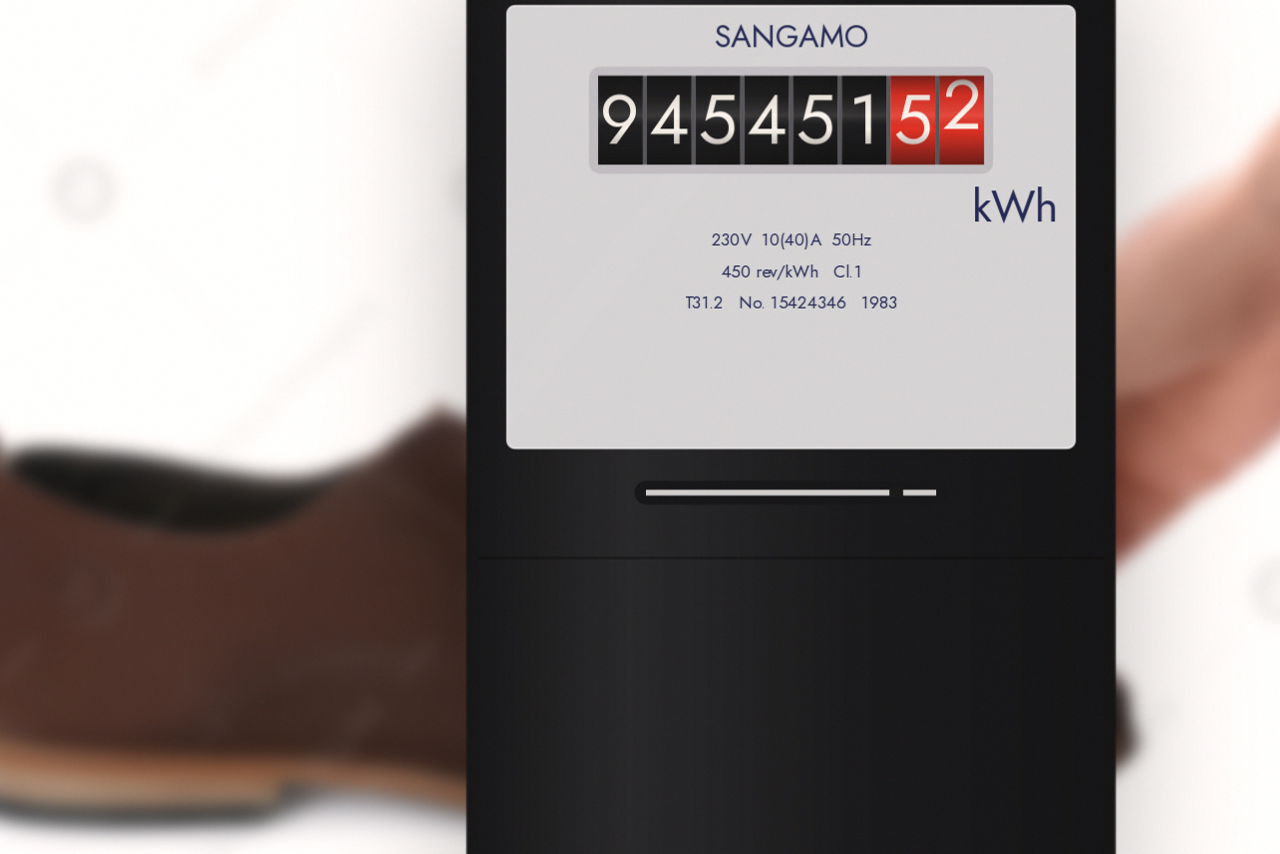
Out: 945451.52kWh
